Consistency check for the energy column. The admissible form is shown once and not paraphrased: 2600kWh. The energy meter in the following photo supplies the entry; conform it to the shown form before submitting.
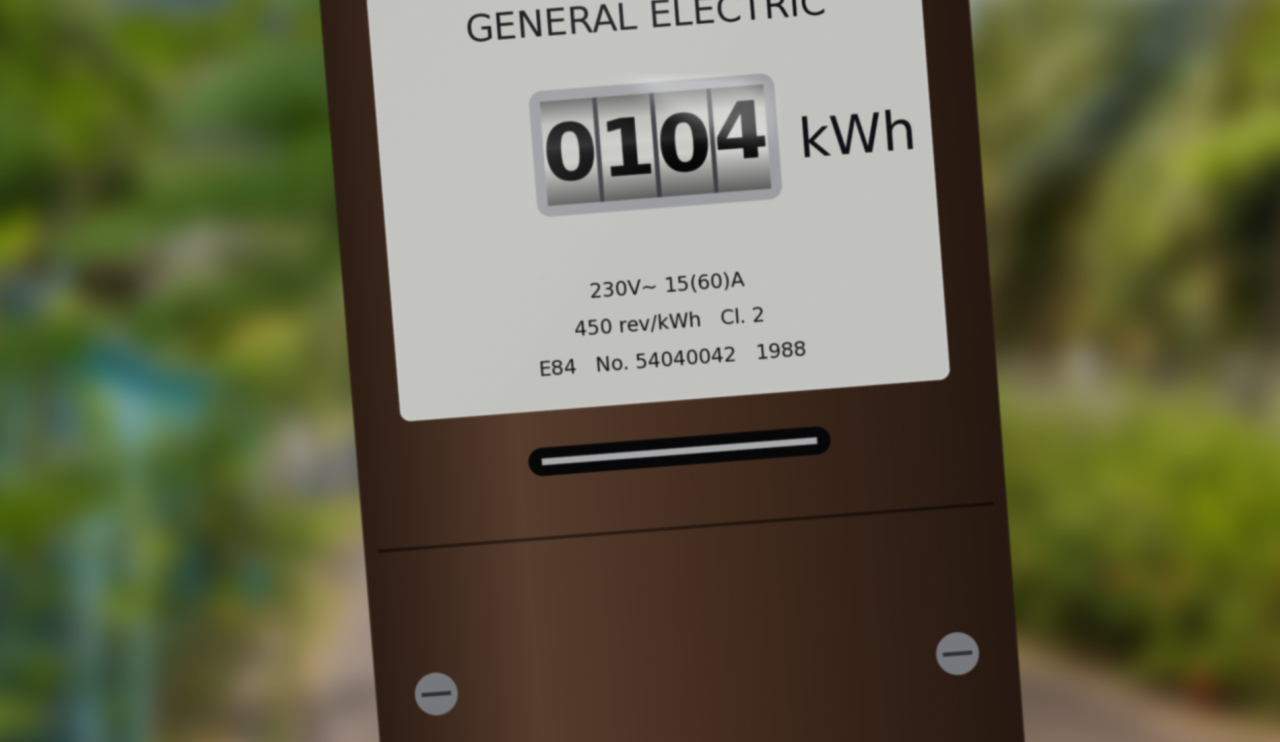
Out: 104kWh
